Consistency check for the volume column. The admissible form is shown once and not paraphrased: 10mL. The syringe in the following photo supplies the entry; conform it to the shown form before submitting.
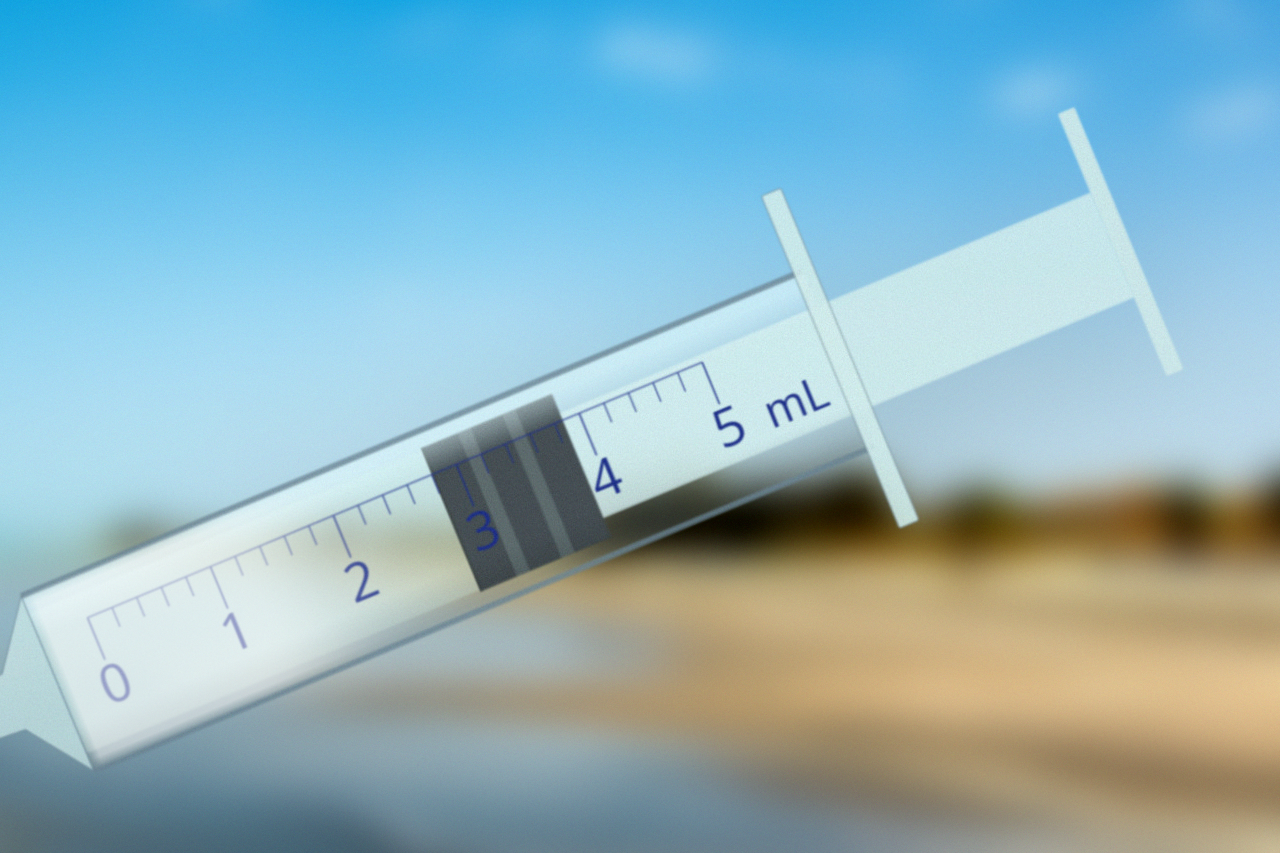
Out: 2.8mL
